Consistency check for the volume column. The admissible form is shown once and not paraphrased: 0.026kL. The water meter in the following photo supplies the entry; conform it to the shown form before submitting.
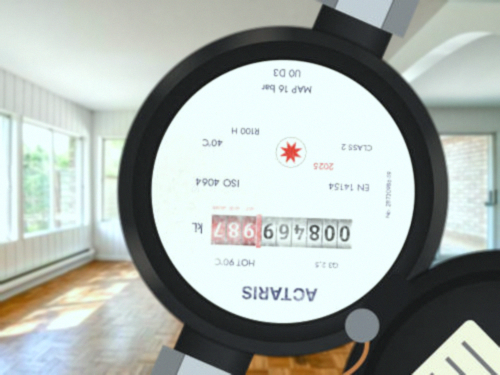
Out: 8469.987kL
